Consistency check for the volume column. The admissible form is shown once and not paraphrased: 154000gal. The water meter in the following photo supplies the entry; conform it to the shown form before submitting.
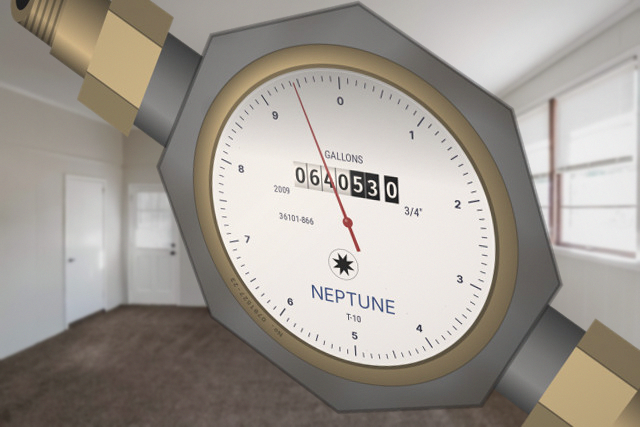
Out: 640529.4gal
